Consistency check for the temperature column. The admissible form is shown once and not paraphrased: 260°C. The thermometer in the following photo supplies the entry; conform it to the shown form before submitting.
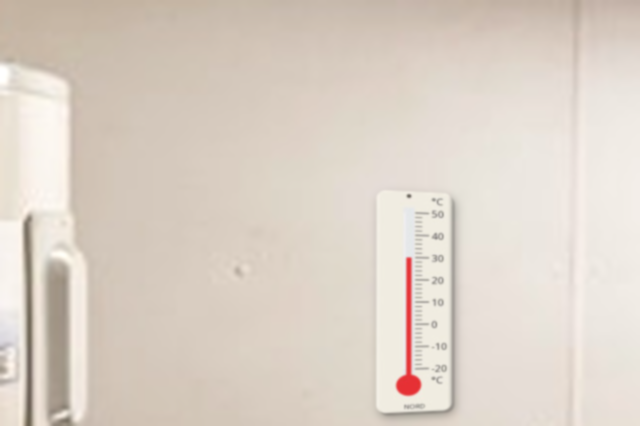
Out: 30°C
